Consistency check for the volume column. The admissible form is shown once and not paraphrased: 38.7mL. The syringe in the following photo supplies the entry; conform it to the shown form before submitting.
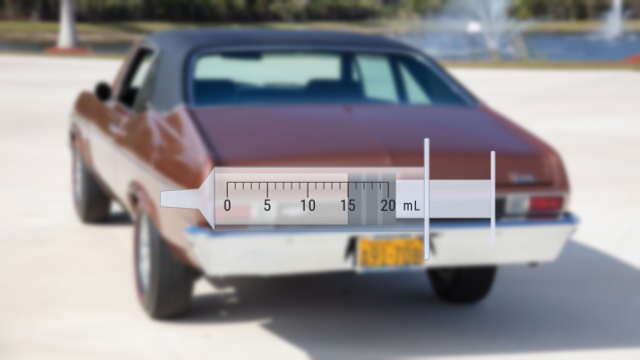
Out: 15mL
